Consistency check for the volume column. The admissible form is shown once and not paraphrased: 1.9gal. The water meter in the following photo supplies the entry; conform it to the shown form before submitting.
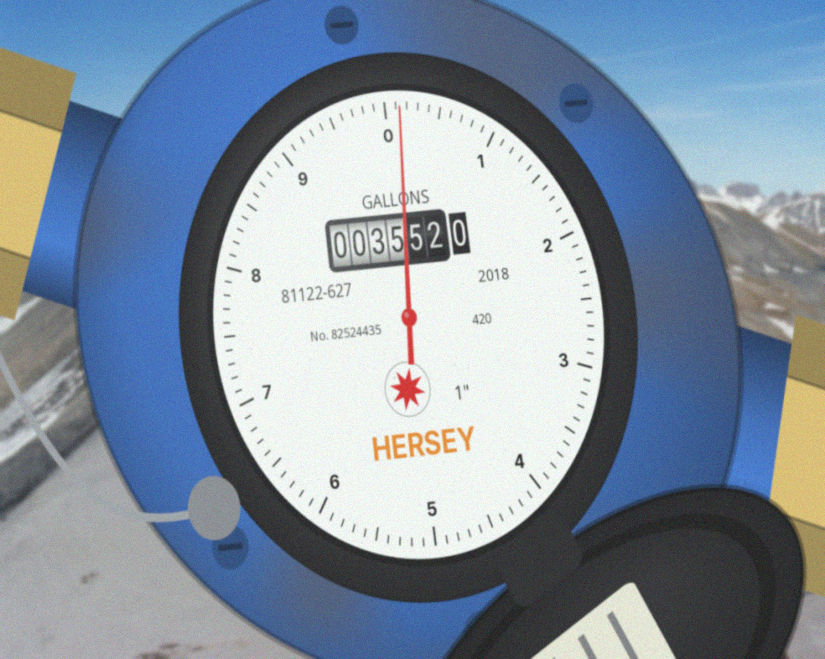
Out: 35520.1gal
